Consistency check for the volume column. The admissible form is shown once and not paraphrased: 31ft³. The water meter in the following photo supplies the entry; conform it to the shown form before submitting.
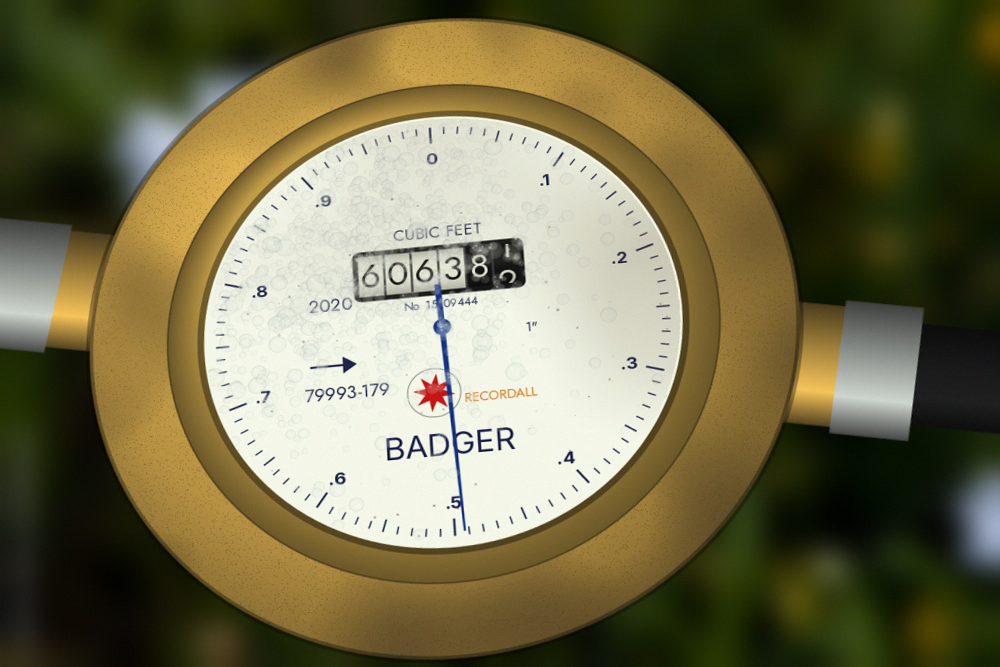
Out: 606381.49ft³
